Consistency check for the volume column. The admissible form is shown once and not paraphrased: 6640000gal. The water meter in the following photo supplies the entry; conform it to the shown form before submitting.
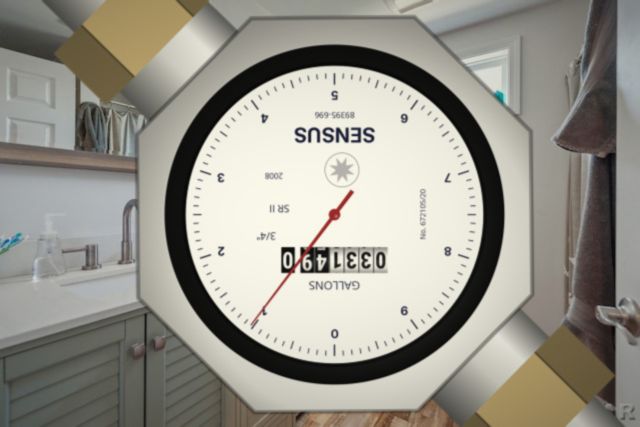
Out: 331491.0gal
